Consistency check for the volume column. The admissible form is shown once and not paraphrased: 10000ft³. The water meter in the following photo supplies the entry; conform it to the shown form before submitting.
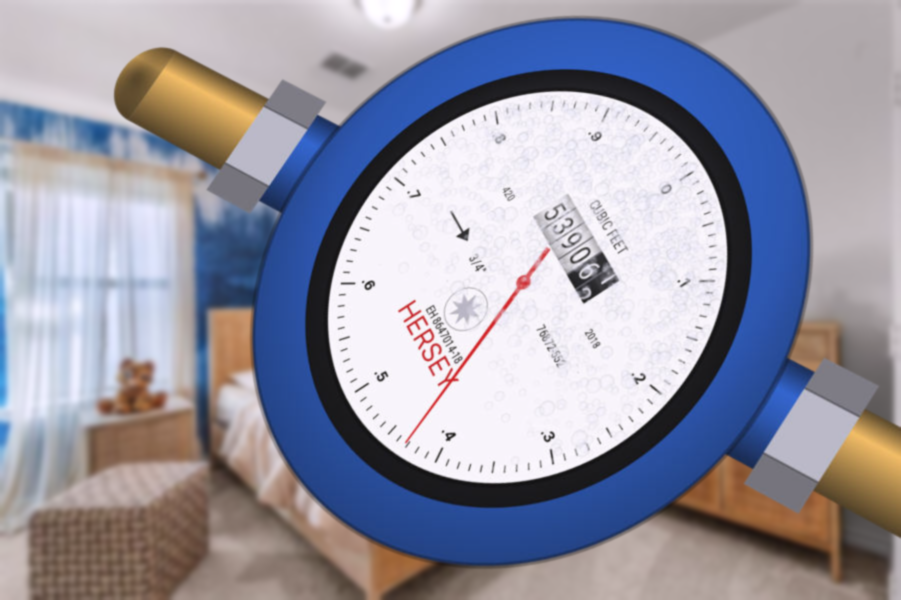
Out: 539061.43ft³
